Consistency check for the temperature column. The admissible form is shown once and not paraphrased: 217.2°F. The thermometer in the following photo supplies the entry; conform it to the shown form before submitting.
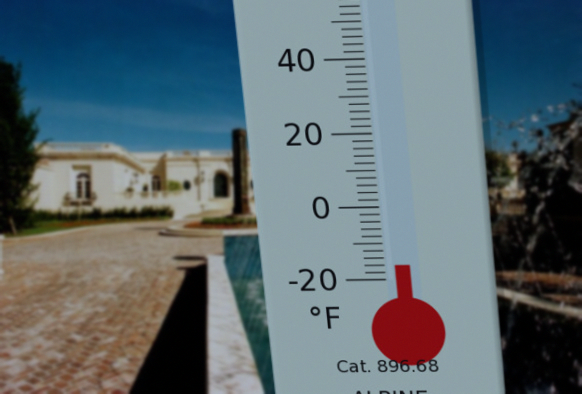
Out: -16°F
